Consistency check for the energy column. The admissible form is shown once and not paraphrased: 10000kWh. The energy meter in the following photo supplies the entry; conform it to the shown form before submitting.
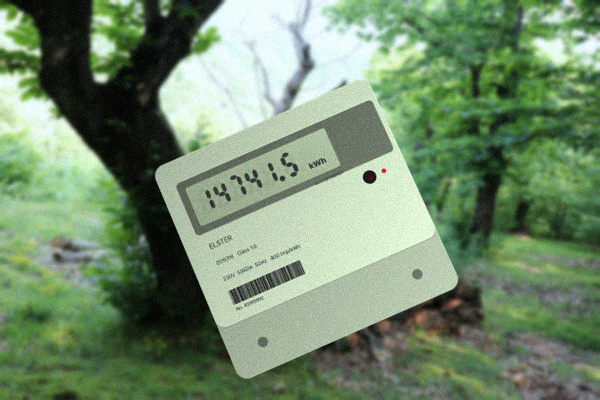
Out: 14741.5kWh
